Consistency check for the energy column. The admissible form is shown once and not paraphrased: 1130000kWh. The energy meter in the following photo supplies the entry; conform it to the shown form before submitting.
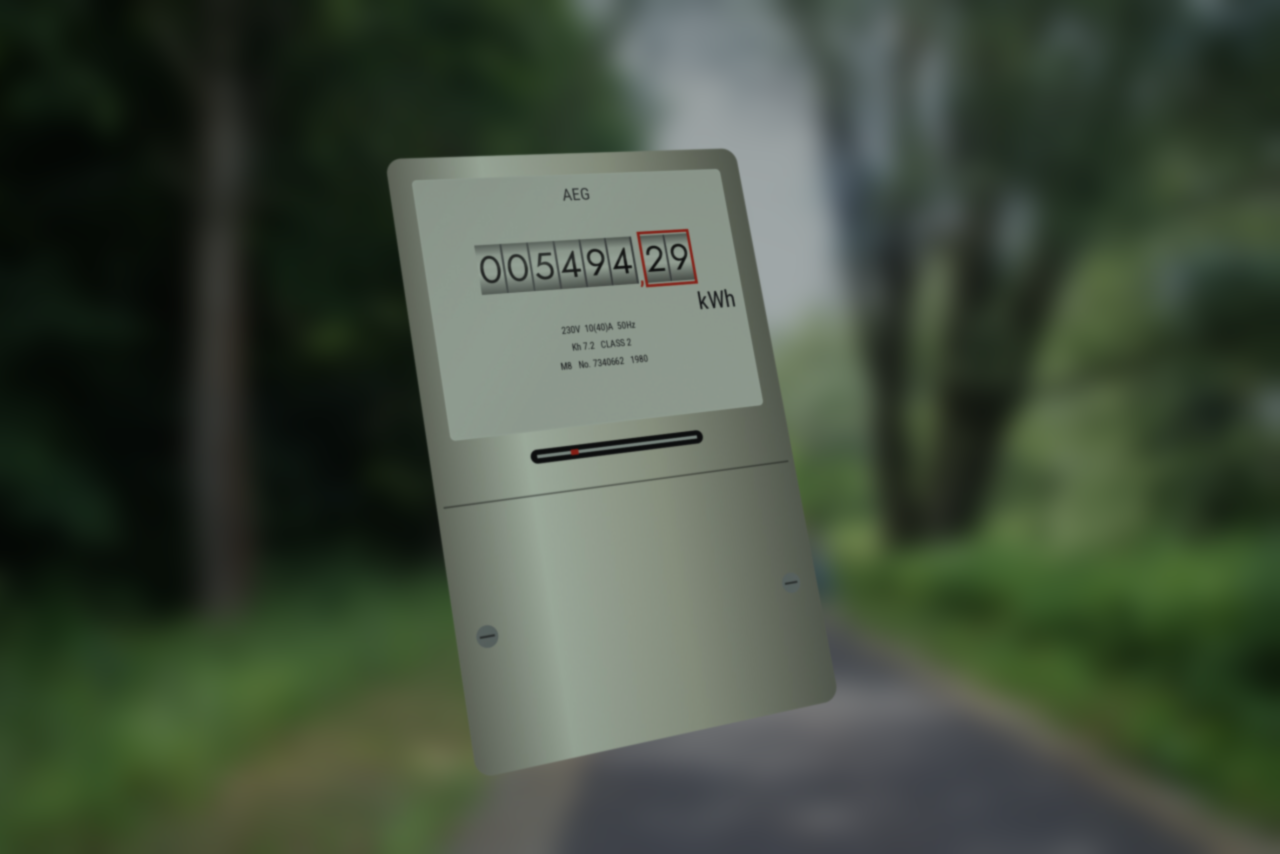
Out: 5494.29kWh
